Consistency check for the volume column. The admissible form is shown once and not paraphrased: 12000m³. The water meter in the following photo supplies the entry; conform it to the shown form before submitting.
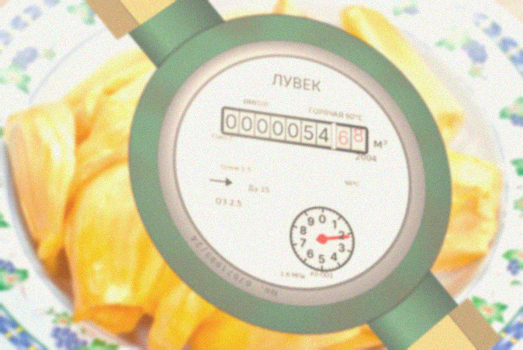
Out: 54.682m³
